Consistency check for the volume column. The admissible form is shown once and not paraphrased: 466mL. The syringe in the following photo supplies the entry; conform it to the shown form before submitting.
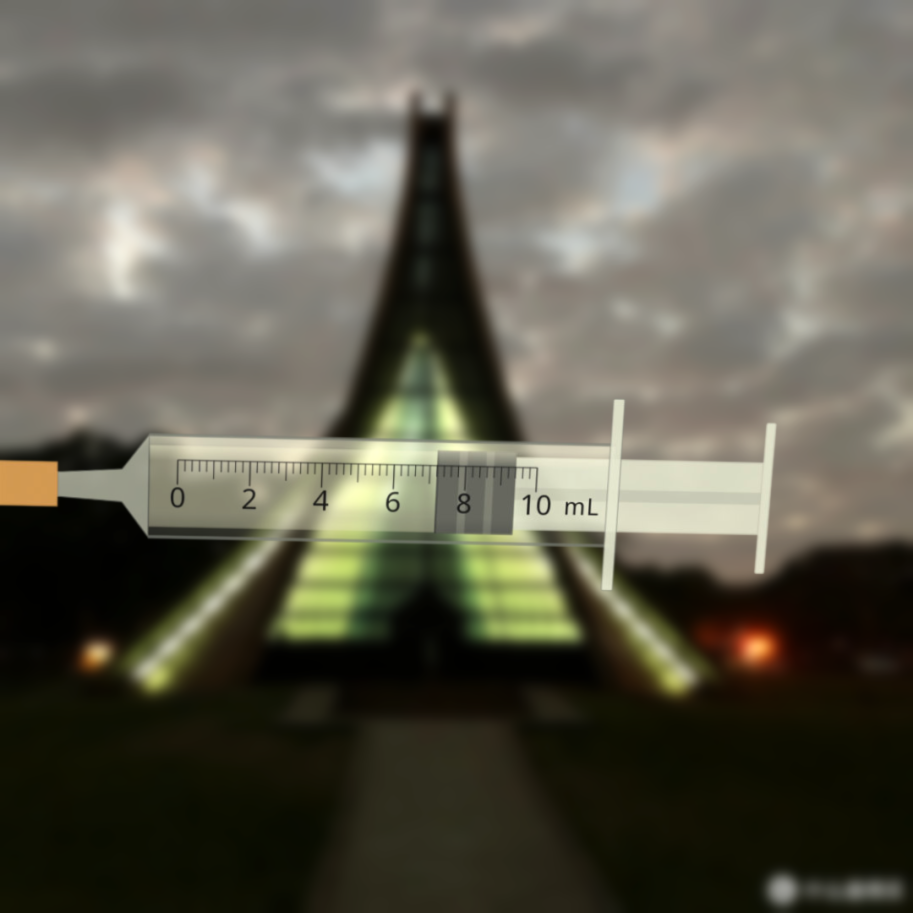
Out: 7.2mL
